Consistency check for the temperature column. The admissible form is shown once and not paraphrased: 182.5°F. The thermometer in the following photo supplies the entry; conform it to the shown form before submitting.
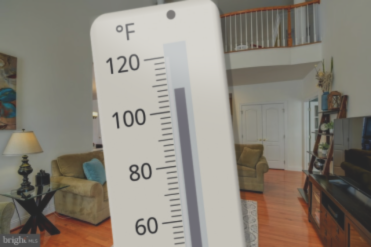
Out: 108°F
